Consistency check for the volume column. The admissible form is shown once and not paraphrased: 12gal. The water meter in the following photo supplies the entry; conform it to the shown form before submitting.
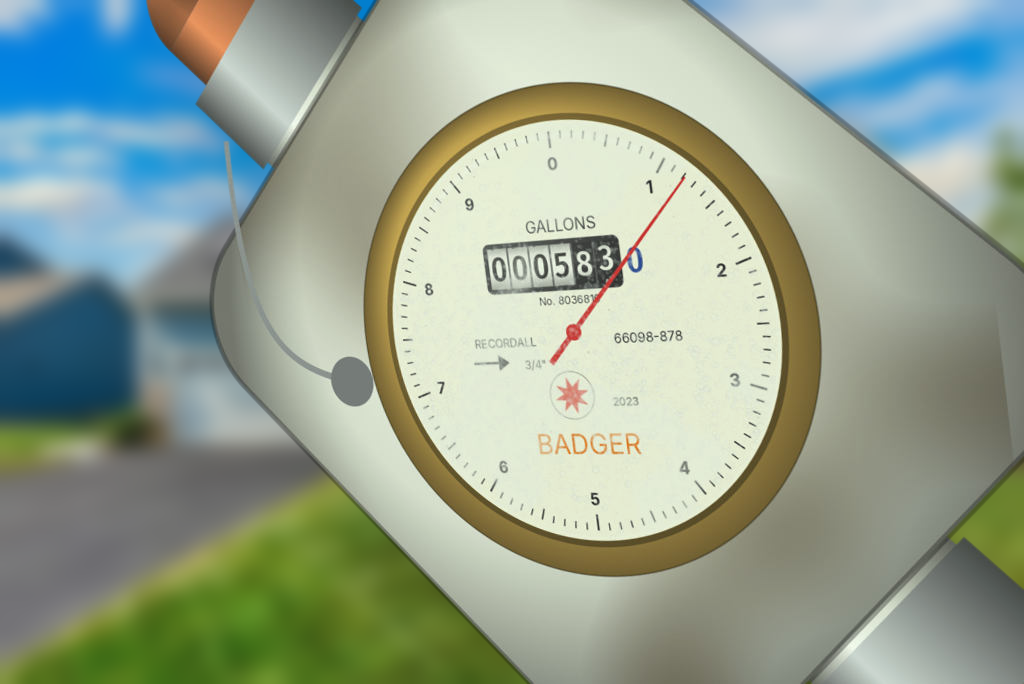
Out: 5831.2gal
